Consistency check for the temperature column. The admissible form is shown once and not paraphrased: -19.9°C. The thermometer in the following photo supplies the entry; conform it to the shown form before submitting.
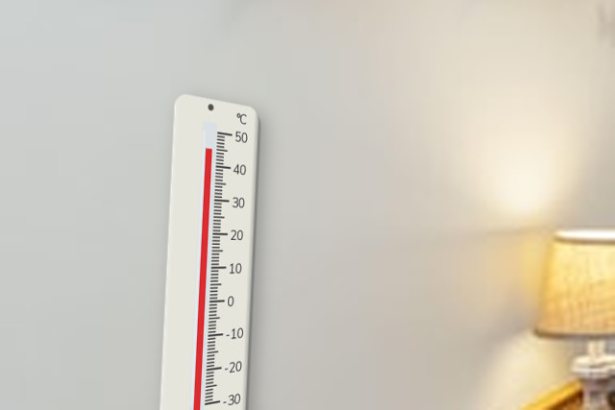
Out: 45°C
